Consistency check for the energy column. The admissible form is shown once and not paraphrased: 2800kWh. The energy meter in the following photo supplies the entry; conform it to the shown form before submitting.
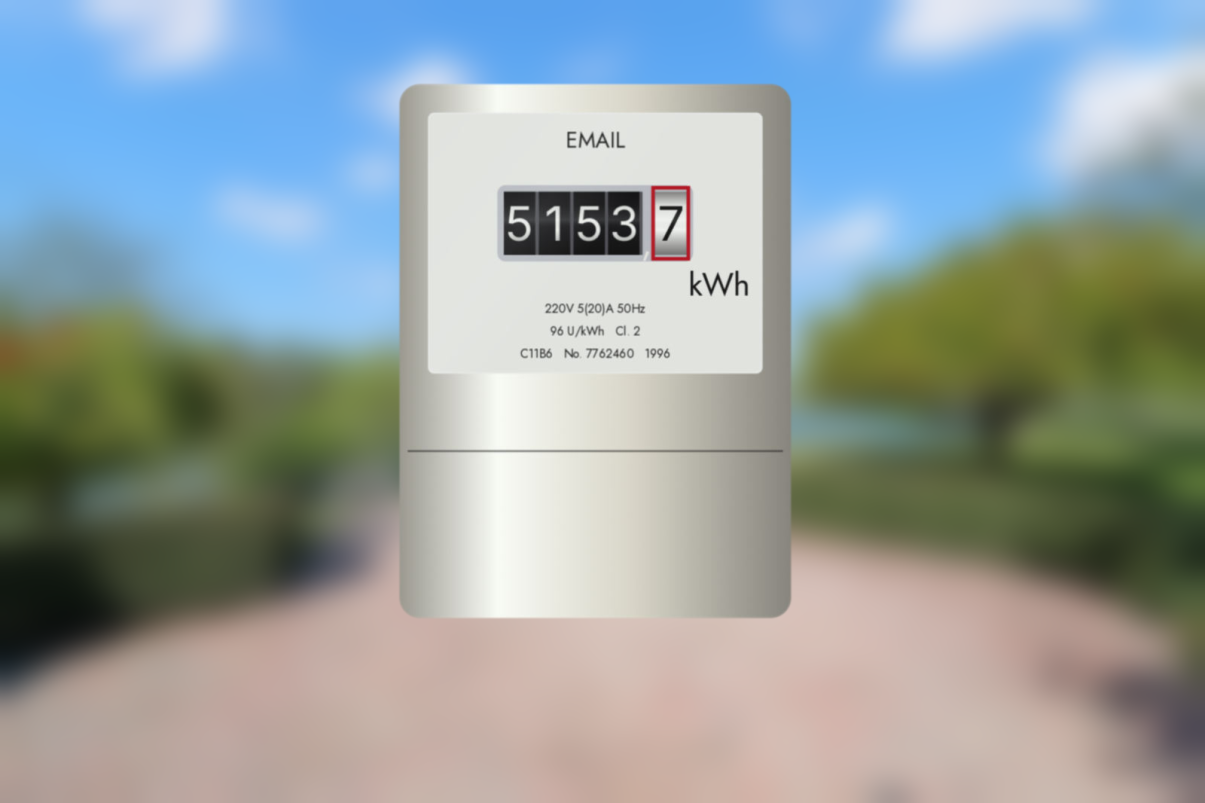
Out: 5153.7kWh
